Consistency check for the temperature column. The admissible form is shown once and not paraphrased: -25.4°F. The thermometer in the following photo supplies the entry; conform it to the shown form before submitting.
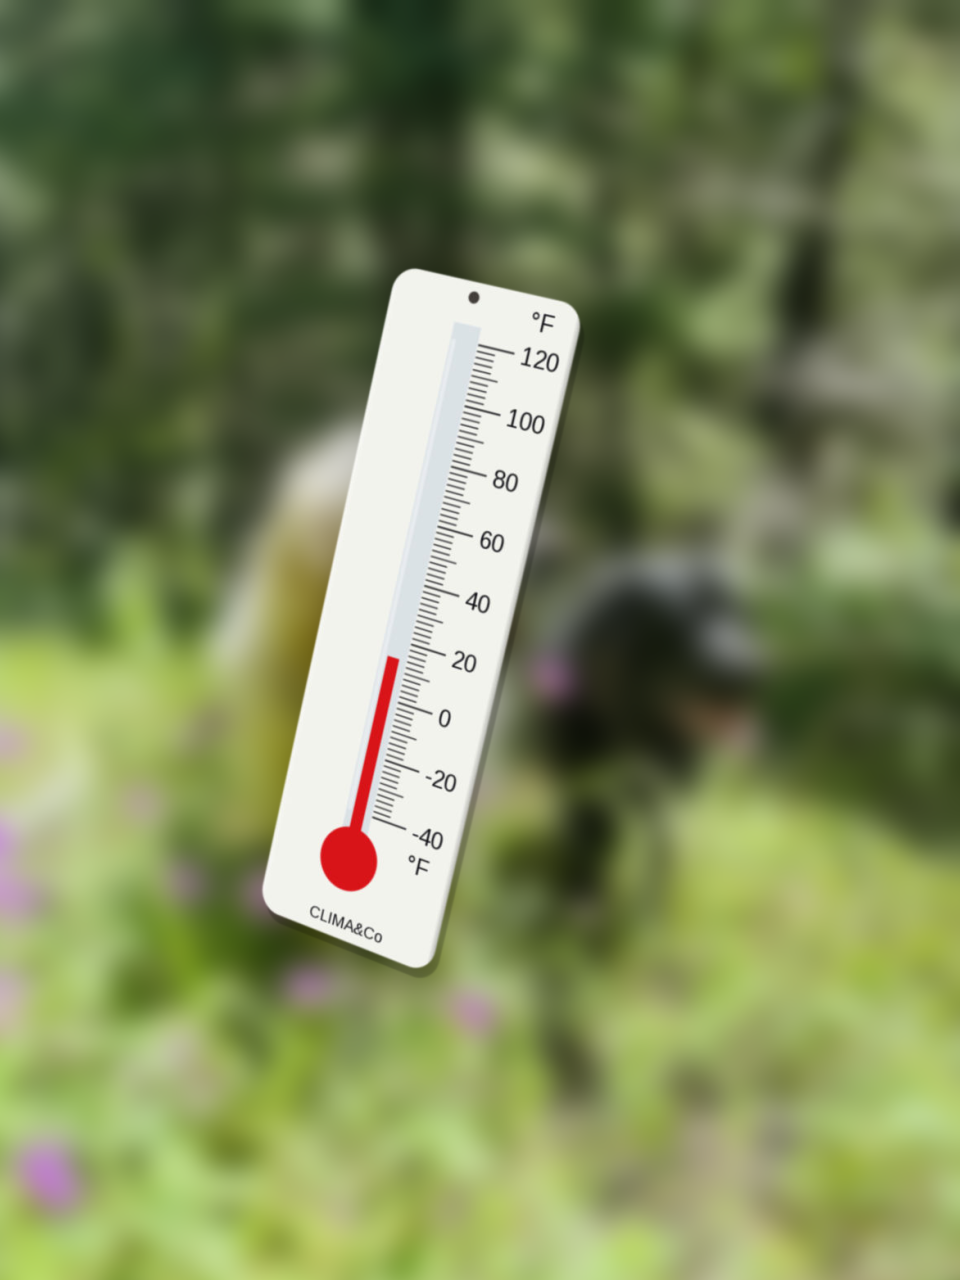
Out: 14°F
